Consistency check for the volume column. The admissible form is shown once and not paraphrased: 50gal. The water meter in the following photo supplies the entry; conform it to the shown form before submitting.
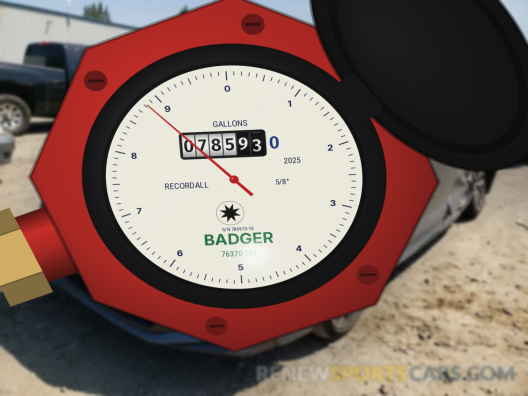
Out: 785928.8gal
